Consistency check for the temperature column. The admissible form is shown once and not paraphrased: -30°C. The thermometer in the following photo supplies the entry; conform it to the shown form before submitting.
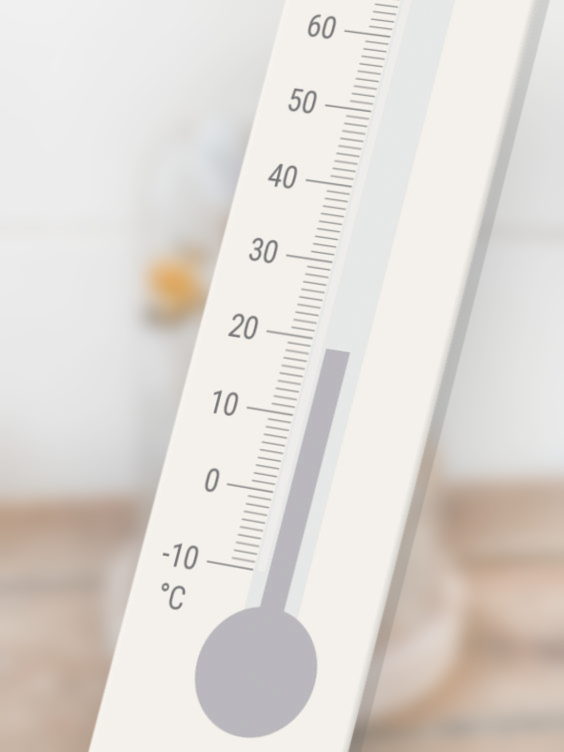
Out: 19°C
